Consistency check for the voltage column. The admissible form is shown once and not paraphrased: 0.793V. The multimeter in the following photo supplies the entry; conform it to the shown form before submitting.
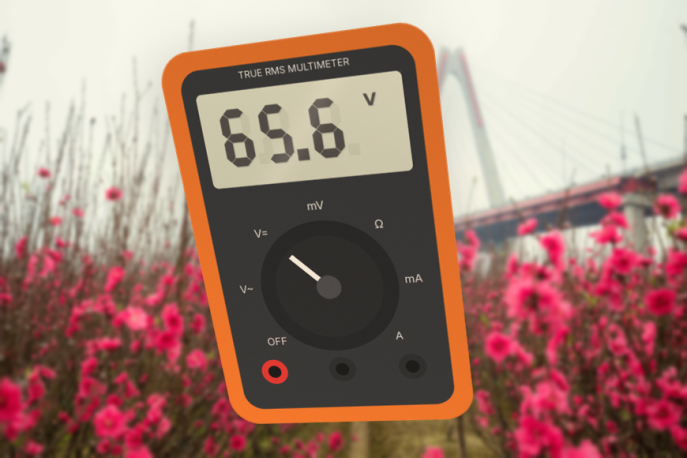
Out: 65.6V
